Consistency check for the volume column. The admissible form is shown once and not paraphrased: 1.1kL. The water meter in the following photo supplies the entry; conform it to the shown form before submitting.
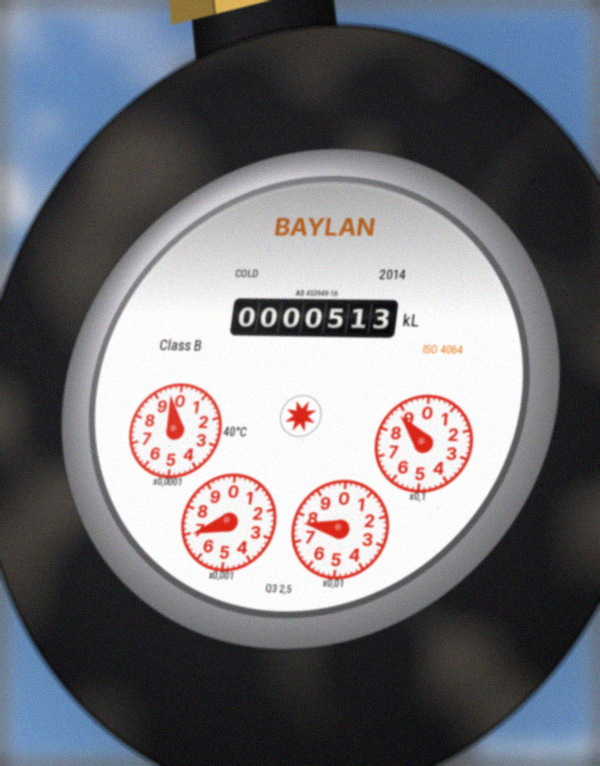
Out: 513.8769kL
